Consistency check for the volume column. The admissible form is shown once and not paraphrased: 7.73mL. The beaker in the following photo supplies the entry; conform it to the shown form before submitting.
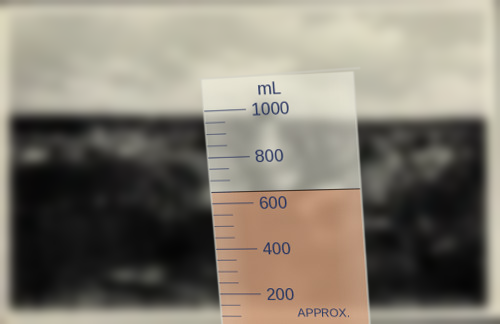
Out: 650mL
